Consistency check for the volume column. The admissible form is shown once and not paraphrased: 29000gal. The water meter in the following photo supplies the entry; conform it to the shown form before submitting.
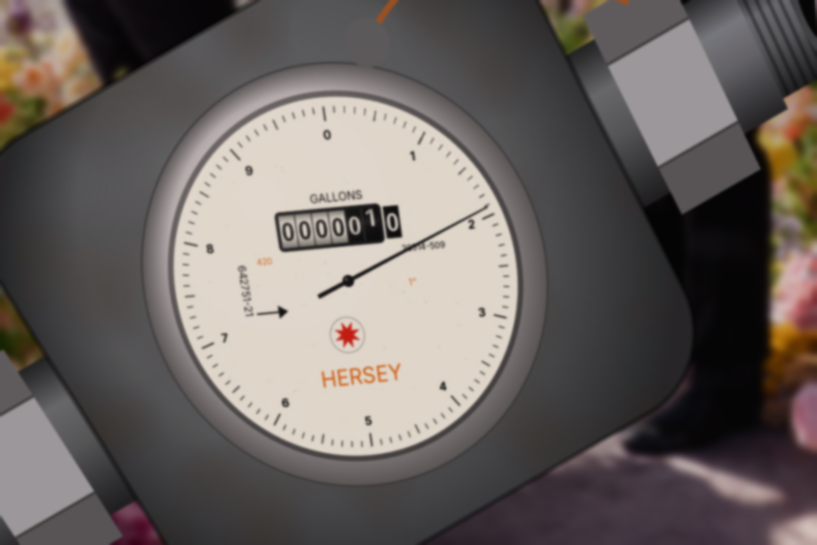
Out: 11.9gal
